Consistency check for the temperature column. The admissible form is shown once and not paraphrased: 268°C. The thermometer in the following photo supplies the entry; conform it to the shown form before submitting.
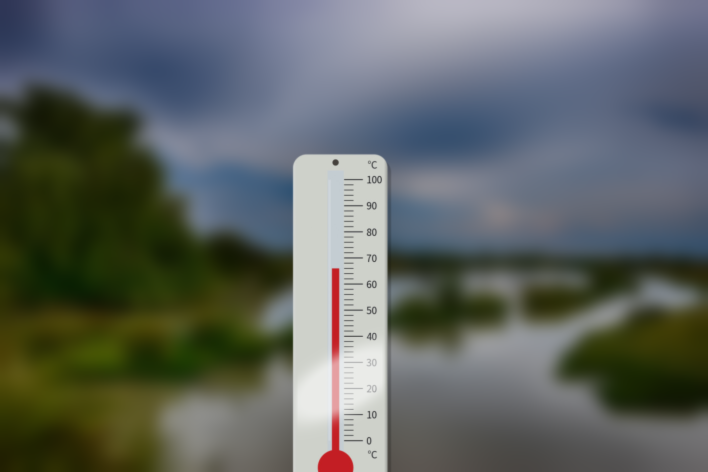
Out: 66°C
